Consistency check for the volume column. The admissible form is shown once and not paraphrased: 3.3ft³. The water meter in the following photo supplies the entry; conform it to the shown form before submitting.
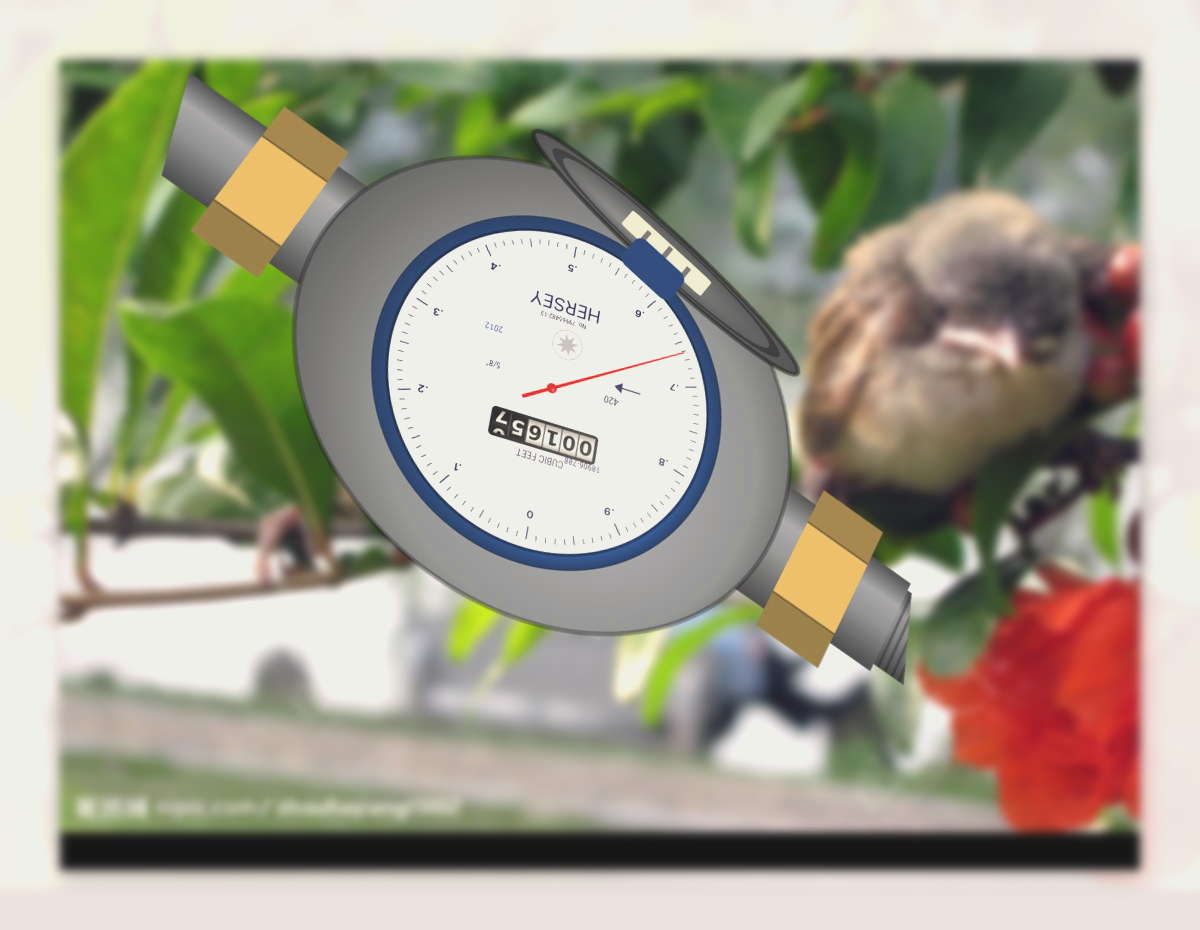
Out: 1656.66ft³
